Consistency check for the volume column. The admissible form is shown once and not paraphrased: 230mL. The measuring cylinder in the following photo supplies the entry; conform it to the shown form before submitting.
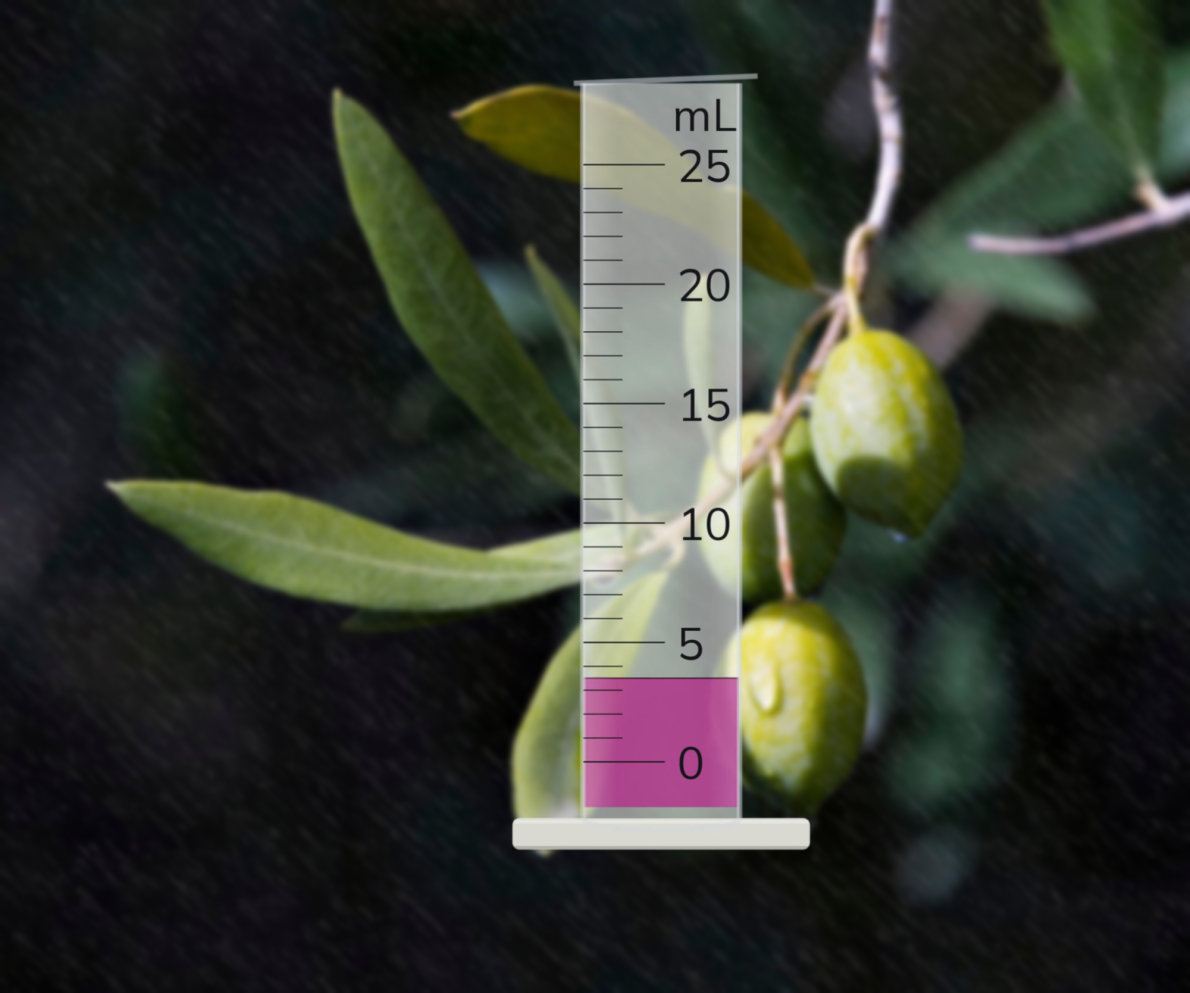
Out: 3.5mL
